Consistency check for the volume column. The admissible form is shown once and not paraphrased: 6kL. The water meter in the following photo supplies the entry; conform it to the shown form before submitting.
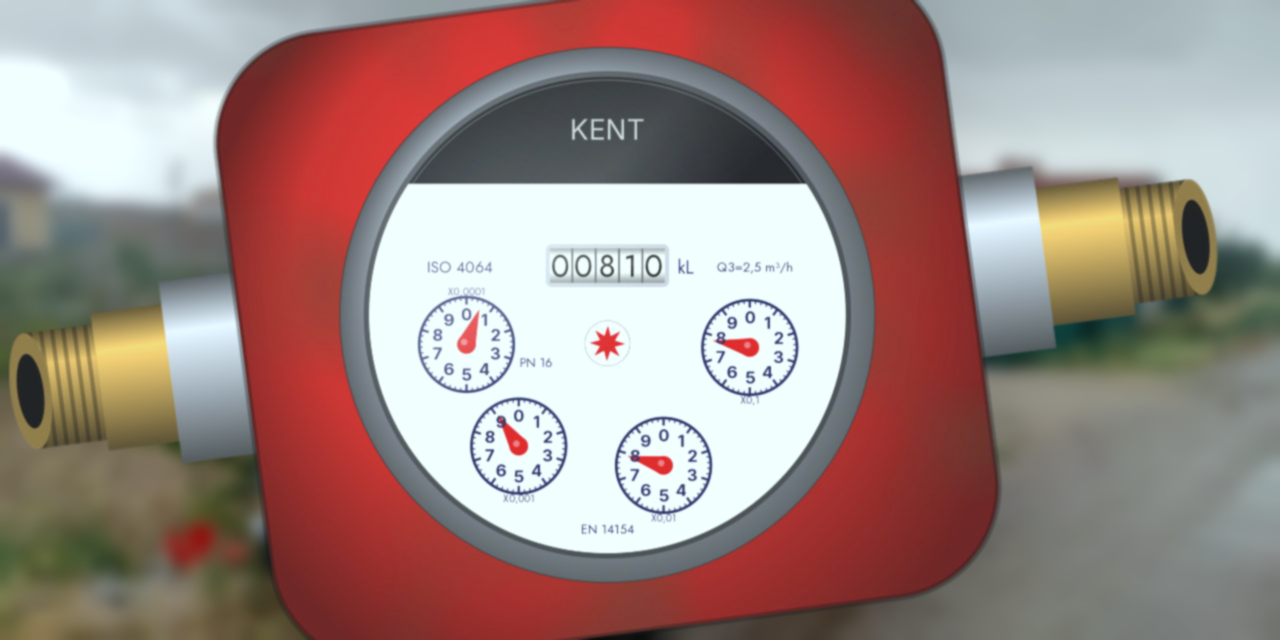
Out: 810.7790kL
